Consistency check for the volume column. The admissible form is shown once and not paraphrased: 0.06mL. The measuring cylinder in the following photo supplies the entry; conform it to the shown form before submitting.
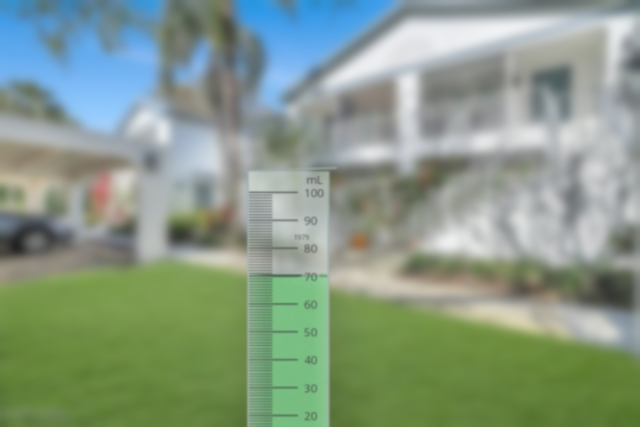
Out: 70mL
